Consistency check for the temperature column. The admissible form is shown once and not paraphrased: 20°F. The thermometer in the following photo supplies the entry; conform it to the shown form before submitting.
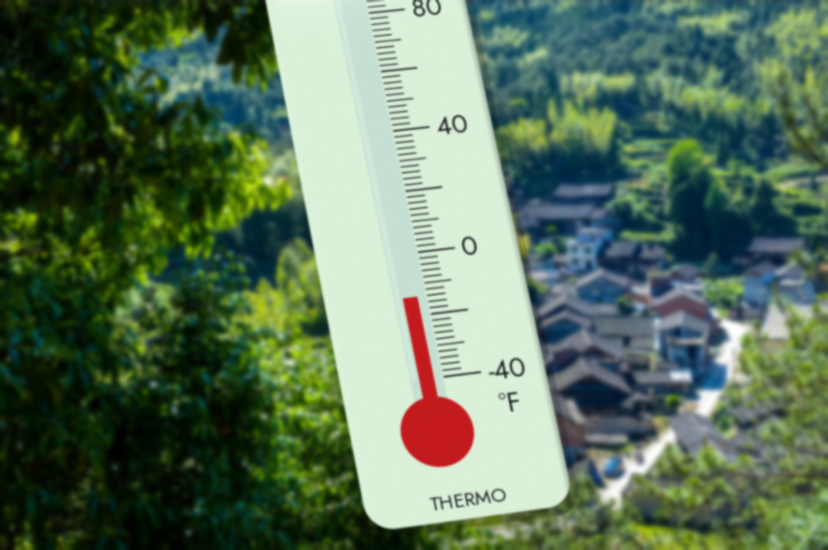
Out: -14°F
